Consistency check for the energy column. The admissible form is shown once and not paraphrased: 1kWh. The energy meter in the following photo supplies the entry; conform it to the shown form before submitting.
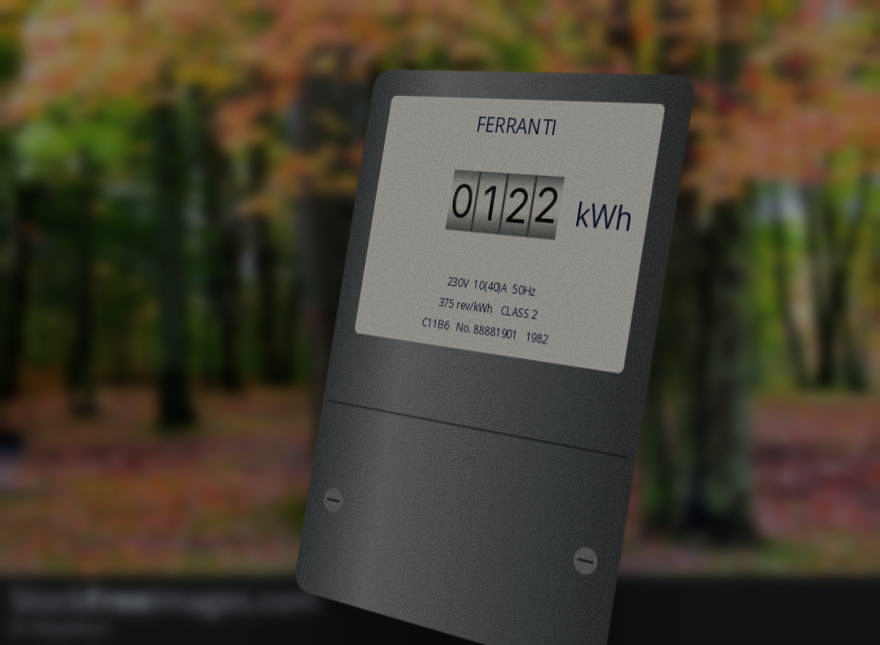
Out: 122kWh
